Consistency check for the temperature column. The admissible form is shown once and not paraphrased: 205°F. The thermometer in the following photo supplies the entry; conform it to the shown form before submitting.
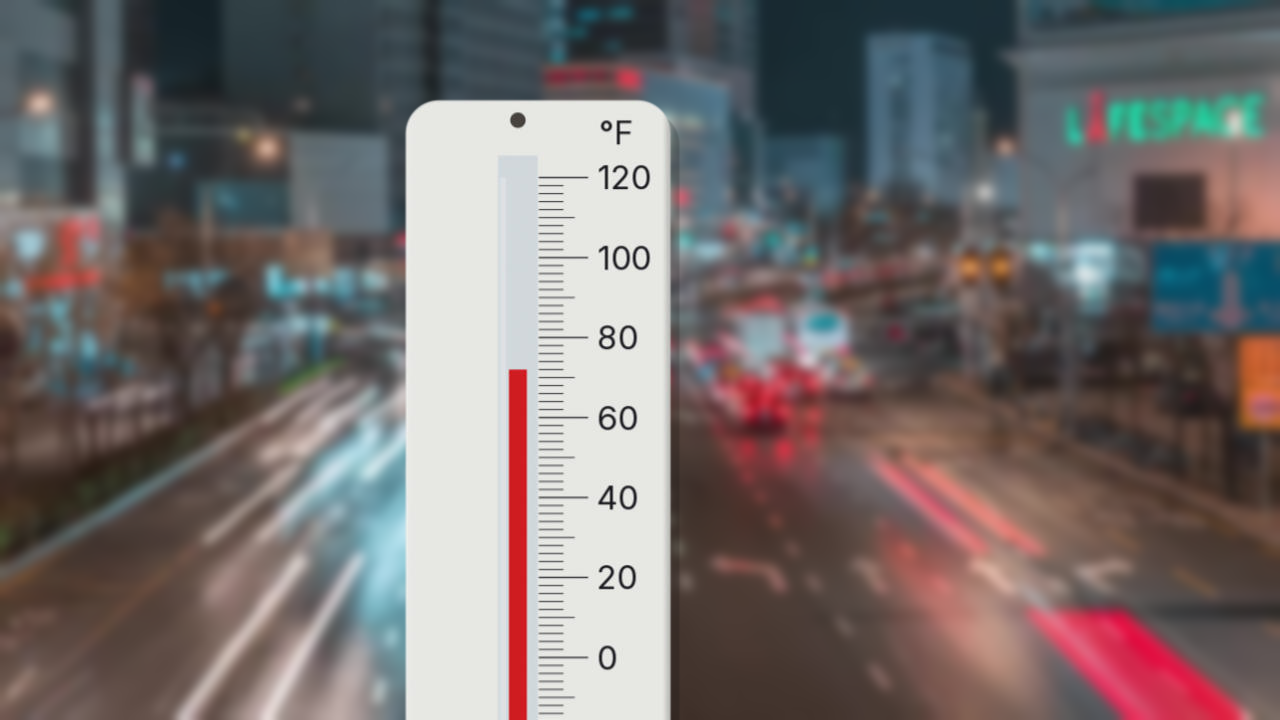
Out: 72°F
